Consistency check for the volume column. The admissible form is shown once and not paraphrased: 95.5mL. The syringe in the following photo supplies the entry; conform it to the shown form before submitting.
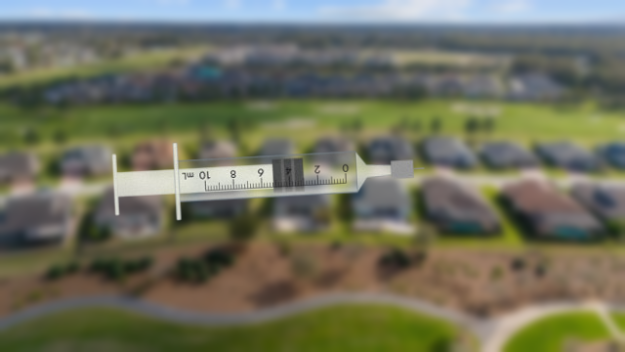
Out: 3mL
